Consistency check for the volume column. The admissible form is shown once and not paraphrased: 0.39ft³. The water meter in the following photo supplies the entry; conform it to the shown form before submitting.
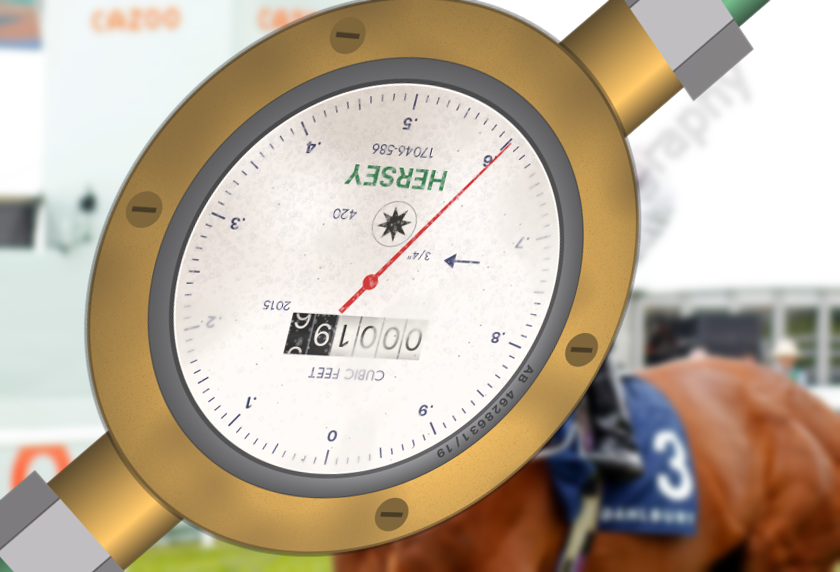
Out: 195.60ft³
